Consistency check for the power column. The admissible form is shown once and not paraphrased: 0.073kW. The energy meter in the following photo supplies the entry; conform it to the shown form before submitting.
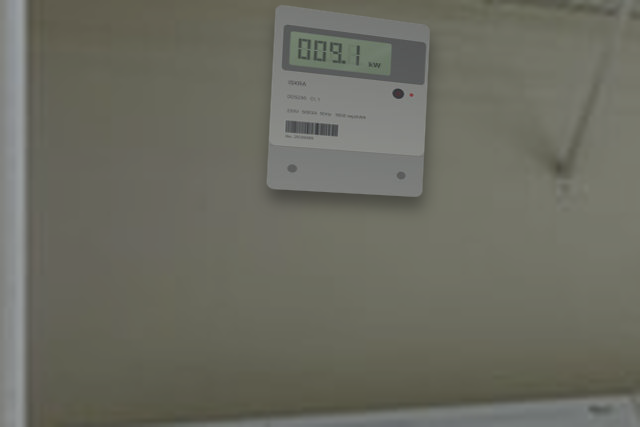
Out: 9.1kW
